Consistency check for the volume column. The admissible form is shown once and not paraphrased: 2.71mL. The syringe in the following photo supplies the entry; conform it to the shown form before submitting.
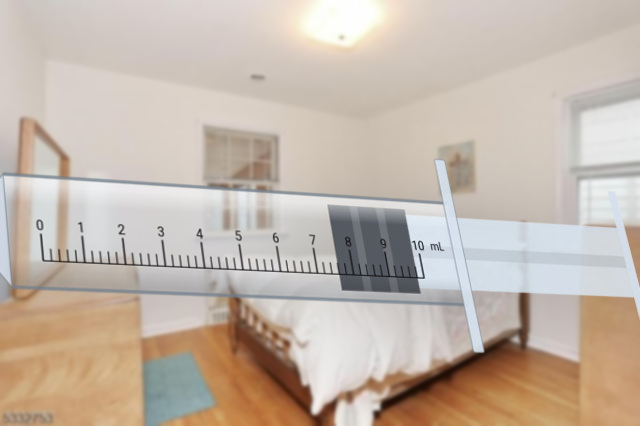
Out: 7.6mL
